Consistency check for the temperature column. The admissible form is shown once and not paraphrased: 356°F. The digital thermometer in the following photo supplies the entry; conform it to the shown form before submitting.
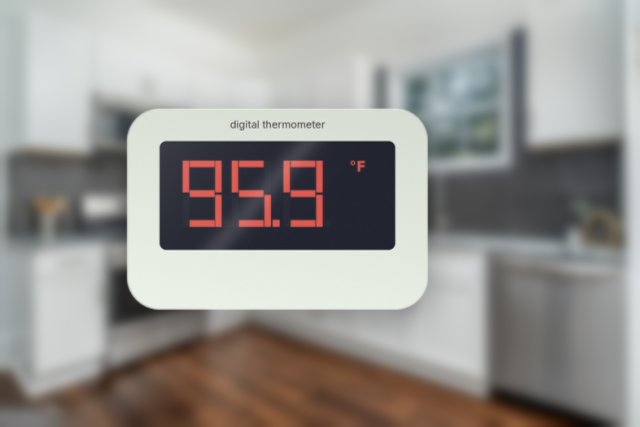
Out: 95.9°F
